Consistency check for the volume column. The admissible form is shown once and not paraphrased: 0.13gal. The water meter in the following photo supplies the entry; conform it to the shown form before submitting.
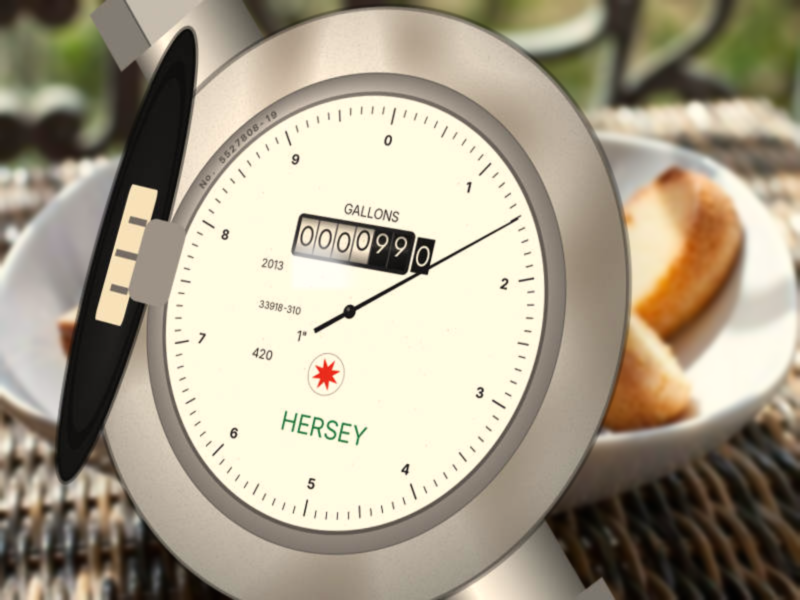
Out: 991.5gal
